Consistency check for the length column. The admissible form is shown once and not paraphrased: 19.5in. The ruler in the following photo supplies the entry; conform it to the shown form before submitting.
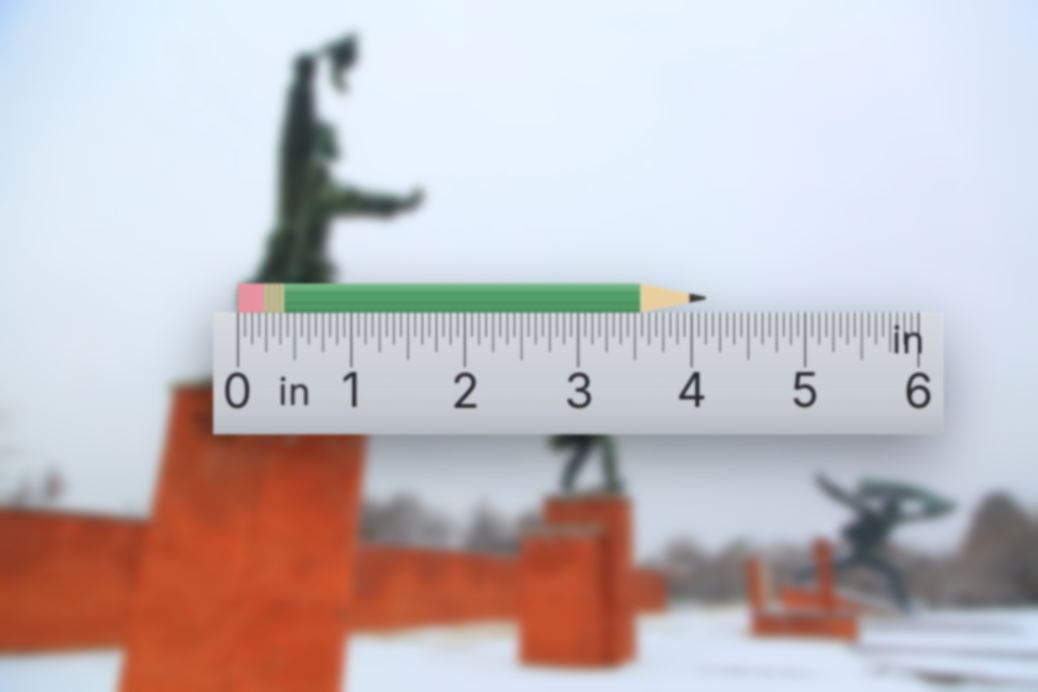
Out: 4.125in
